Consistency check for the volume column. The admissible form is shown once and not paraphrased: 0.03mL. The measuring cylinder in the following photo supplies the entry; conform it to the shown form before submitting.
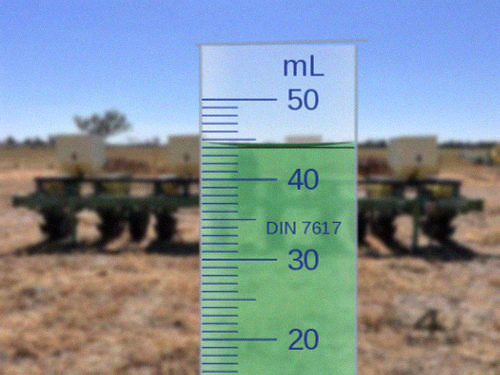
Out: 44mL
